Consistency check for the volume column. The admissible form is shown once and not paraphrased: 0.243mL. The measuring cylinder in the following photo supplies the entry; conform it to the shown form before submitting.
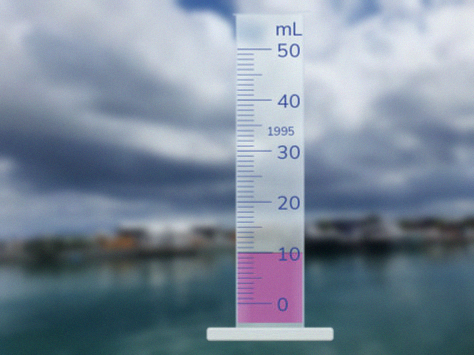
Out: 10mL
